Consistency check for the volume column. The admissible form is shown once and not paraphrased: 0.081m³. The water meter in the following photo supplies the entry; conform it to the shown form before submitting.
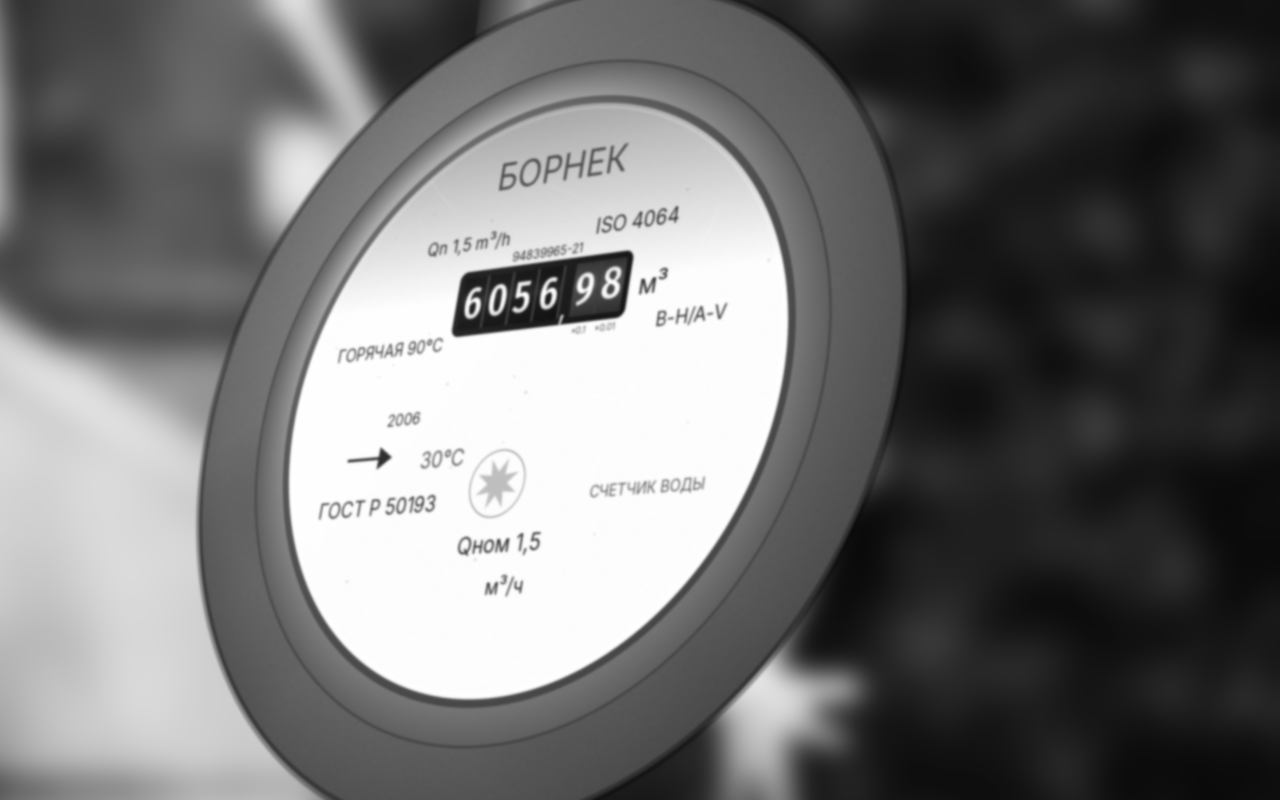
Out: 6056.98m³
